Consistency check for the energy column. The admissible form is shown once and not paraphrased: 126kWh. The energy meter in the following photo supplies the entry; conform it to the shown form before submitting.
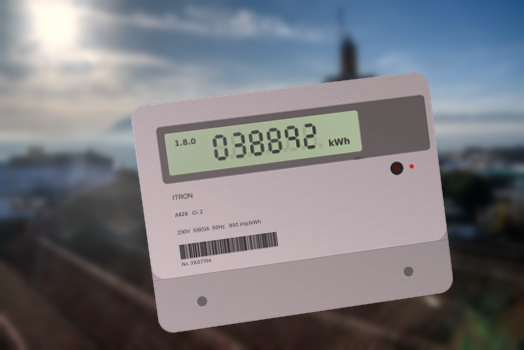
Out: 38892kWh
